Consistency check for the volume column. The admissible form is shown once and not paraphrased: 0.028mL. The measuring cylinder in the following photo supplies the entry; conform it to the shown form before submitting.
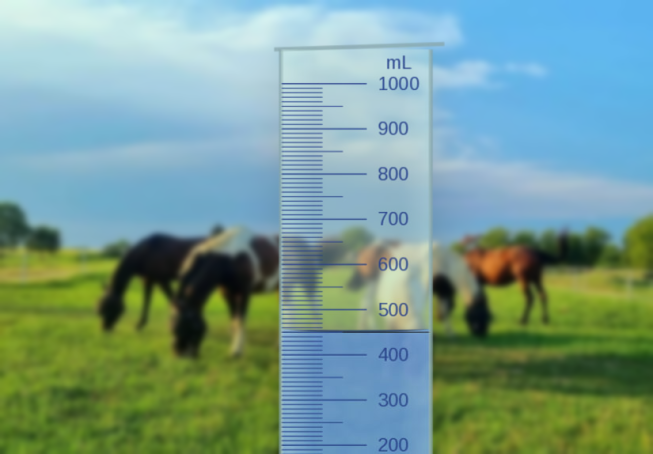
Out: 450mL
